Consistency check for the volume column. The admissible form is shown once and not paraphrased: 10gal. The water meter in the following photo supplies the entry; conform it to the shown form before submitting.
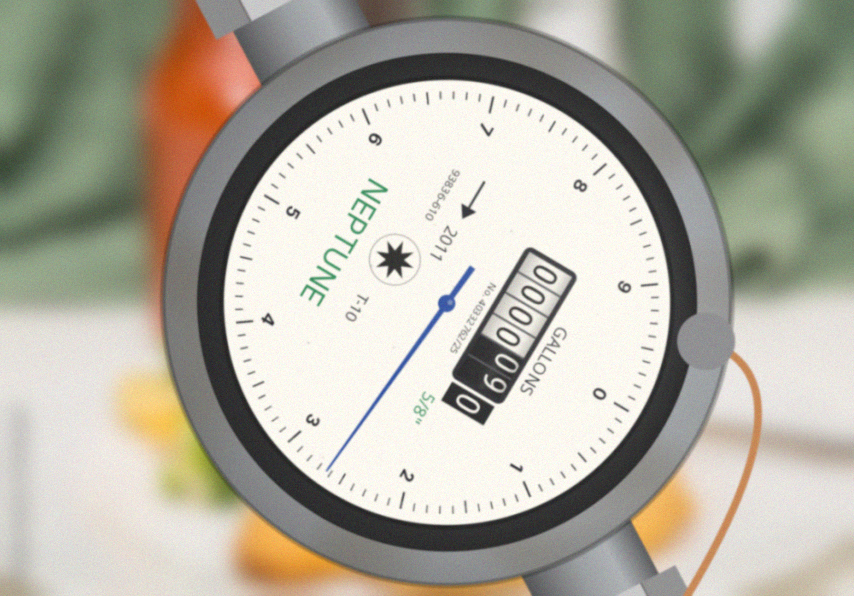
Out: 92.6gal
